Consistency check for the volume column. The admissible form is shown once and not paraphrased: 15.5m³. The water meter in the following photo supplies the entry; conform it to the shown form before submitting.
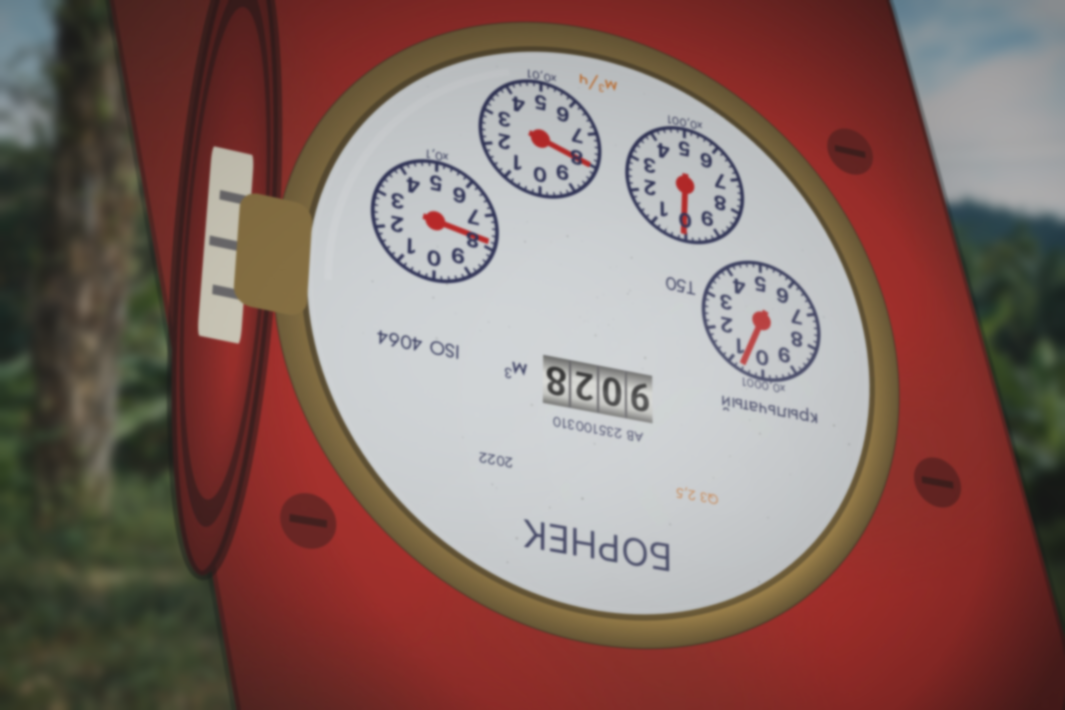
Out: 9028.7800m³
